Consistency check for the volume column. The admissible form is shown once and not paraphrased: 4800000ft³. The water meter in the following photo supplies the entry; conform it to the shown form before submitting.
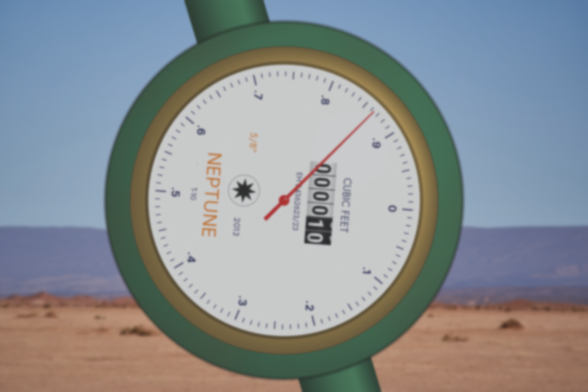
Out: 9.86ft³
